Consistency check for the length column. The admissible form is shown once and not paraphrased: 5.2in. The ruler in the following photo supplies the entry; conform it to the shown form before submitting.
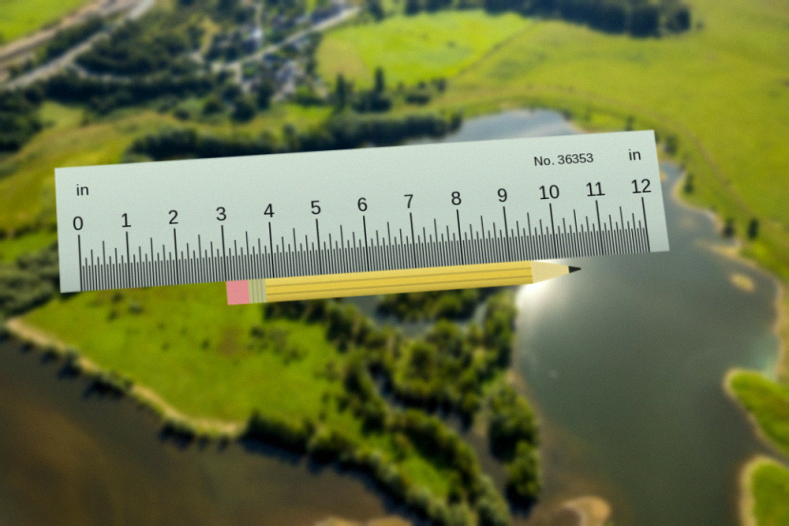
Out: 7.5in
